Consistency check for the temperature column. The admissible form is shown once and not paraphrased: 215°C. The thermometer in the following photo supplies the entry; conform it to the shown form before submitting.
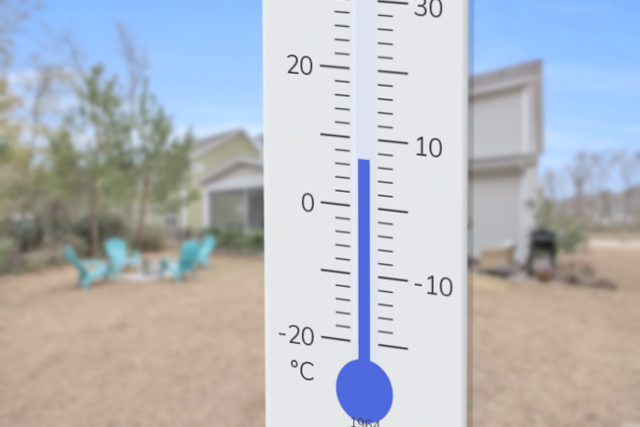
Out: 7°C
